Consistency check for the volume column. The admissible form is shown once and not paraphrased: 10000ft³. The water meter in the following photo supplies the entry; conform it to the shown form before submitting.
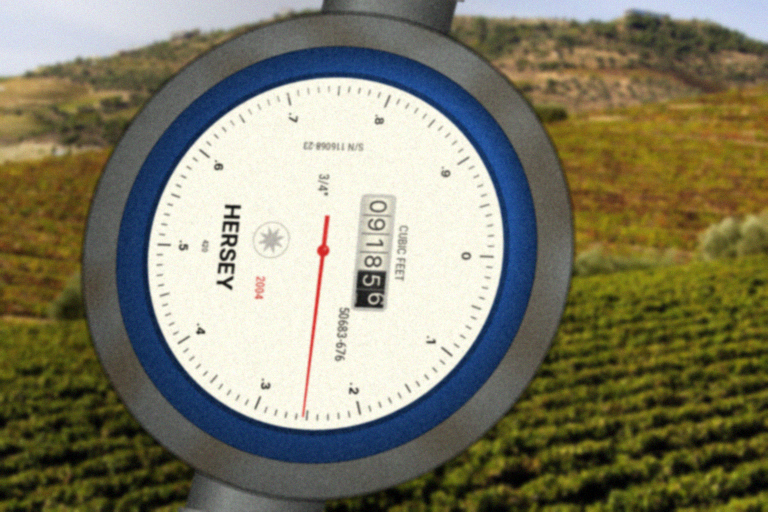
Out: 91856.25ft³
